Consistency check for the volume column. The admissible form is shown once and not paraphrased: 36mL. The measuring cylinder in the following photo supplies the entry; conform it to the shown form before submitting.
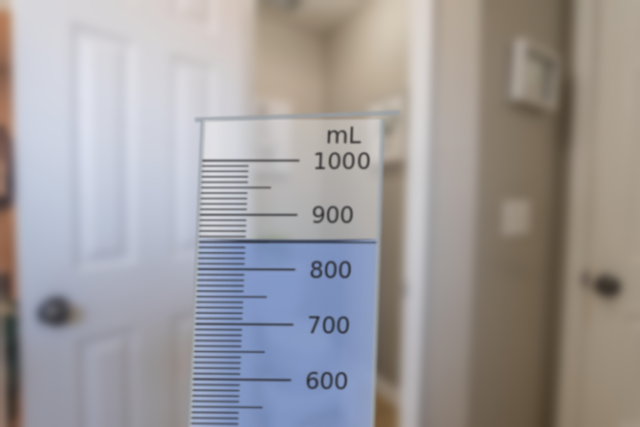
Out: 850mL
